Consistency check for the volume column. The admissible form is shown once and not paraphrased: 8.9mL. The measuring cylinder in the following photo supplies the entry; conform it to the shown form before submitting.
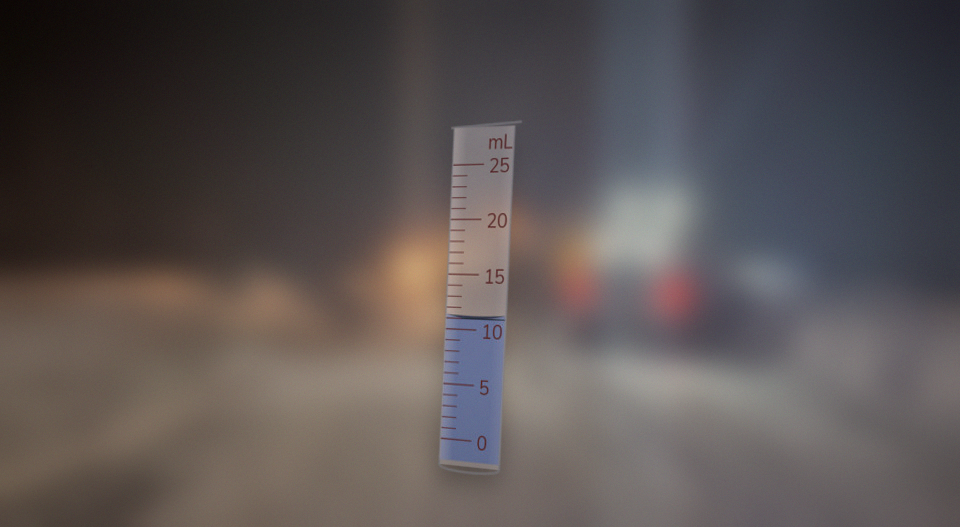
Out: 11mL
